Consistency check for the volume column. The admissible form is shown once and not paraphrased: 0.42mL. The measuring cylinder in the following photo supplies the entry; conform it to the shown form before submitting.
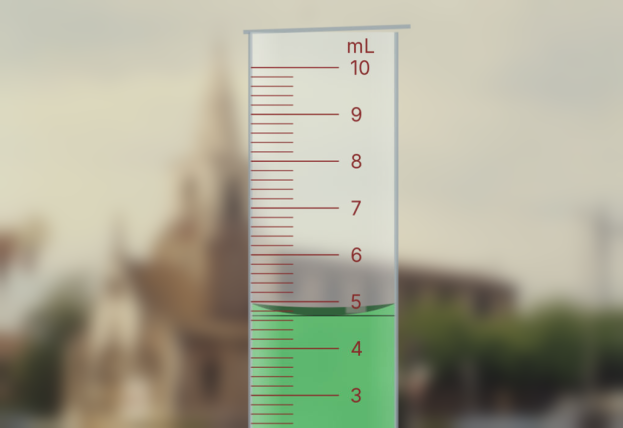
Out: 4.7mL
